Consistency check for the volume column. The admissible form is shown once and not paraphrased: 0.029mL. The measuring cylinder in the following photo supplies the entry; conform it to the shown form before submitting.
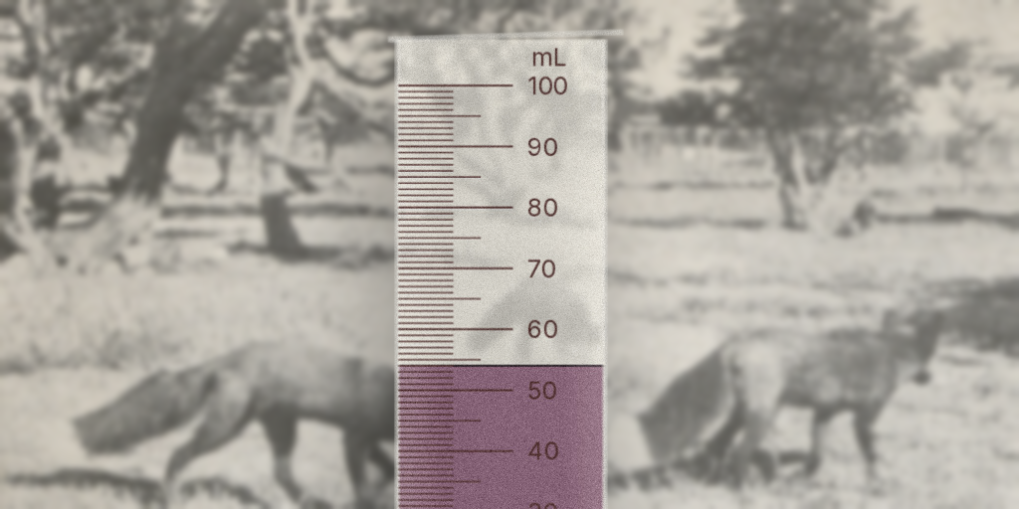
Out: 54mL
